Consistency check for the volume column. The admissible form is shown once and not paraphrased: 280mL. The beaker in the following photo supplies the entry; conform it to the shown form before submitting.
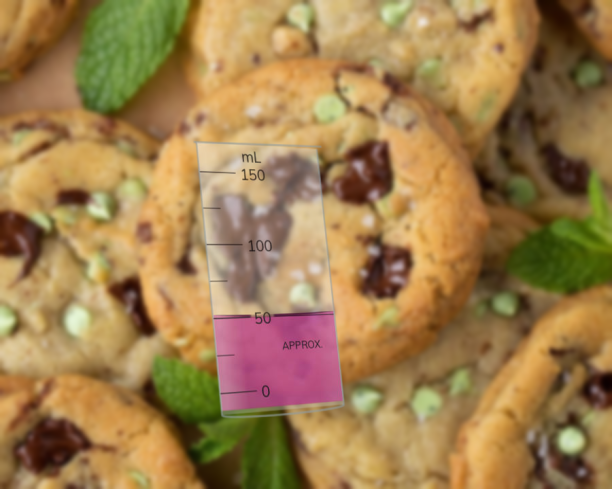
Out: 50mL
